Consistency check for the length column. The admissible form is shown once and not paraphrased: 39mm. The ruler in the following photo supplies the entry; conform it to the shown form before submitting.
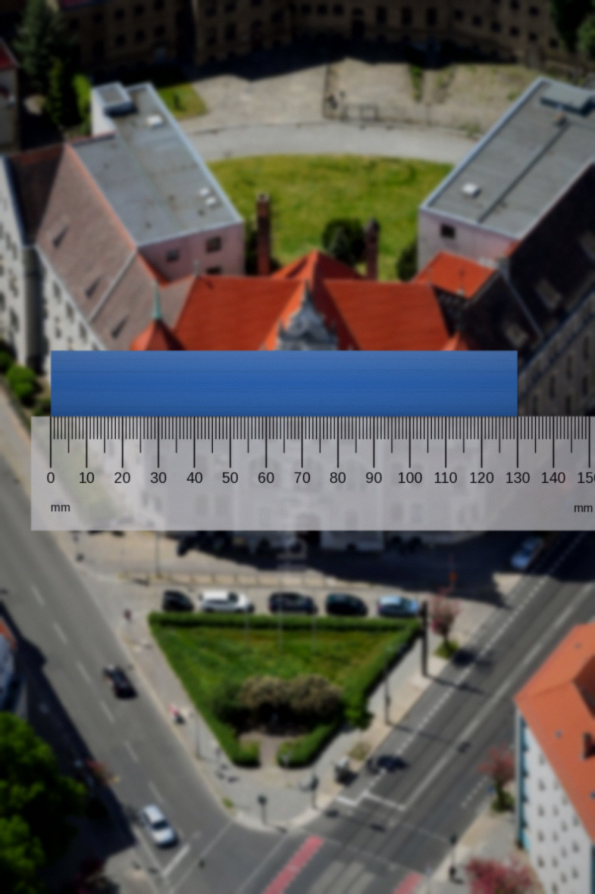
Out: 130mm
